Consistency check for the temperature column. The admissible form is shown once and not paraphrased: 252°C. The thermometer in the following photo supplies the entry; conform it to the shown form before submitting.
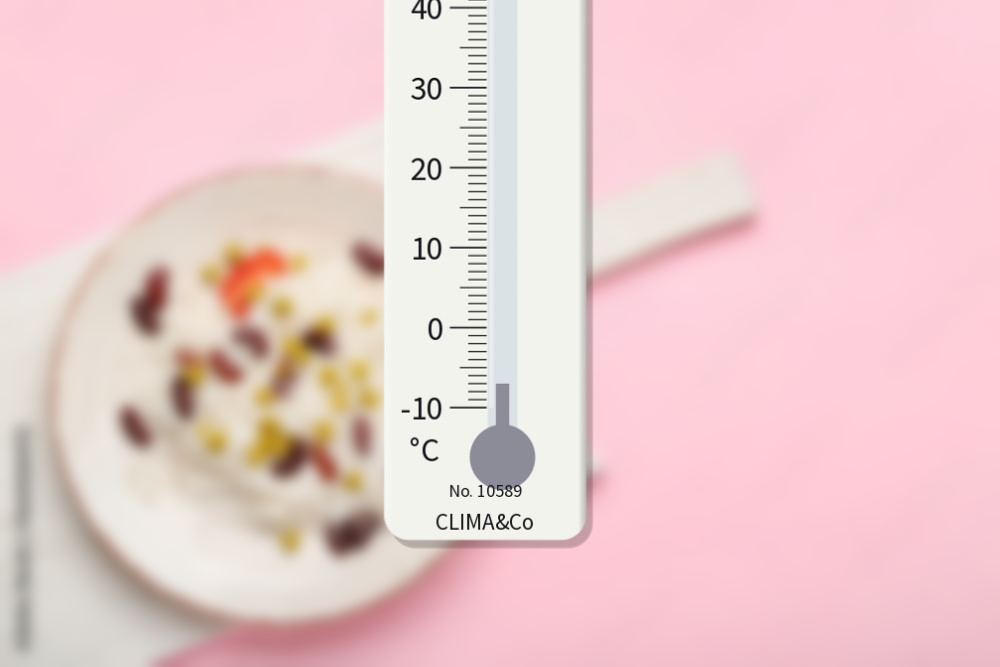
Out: -7°C
